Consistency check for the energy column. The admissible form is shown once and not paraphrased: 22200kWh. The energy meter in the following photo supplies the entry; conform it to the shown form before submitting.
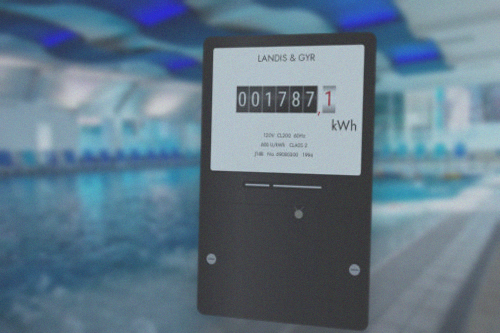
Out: 1787.1kWh
